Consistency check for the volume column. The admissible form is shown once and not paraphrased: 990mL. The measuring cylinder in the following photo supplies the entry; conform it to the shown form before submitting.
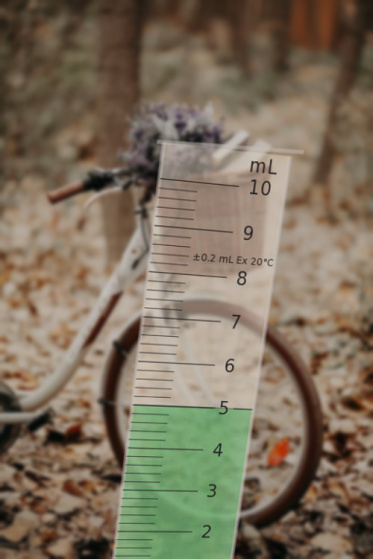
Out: 5mL
